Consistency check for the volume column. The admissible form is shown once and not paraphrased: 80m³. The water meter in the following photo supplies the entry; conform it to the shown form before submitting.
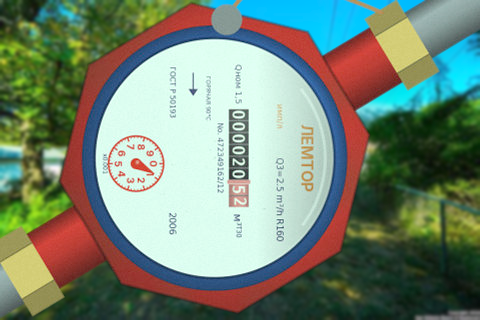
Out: 20.520m³
